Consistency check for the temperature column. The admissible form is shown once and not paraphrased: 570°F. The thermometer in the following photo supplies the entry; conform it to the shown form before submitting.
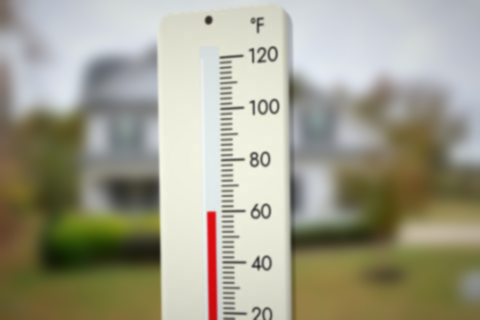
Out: 60°F
